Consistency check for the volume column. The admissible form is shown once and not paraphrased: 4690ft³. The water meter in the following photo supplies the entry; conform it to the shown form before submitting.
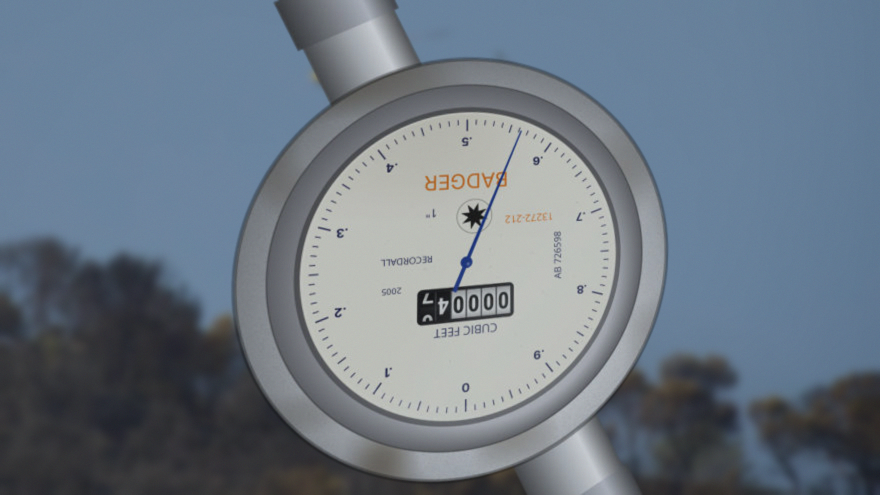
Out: 46.56ft³
